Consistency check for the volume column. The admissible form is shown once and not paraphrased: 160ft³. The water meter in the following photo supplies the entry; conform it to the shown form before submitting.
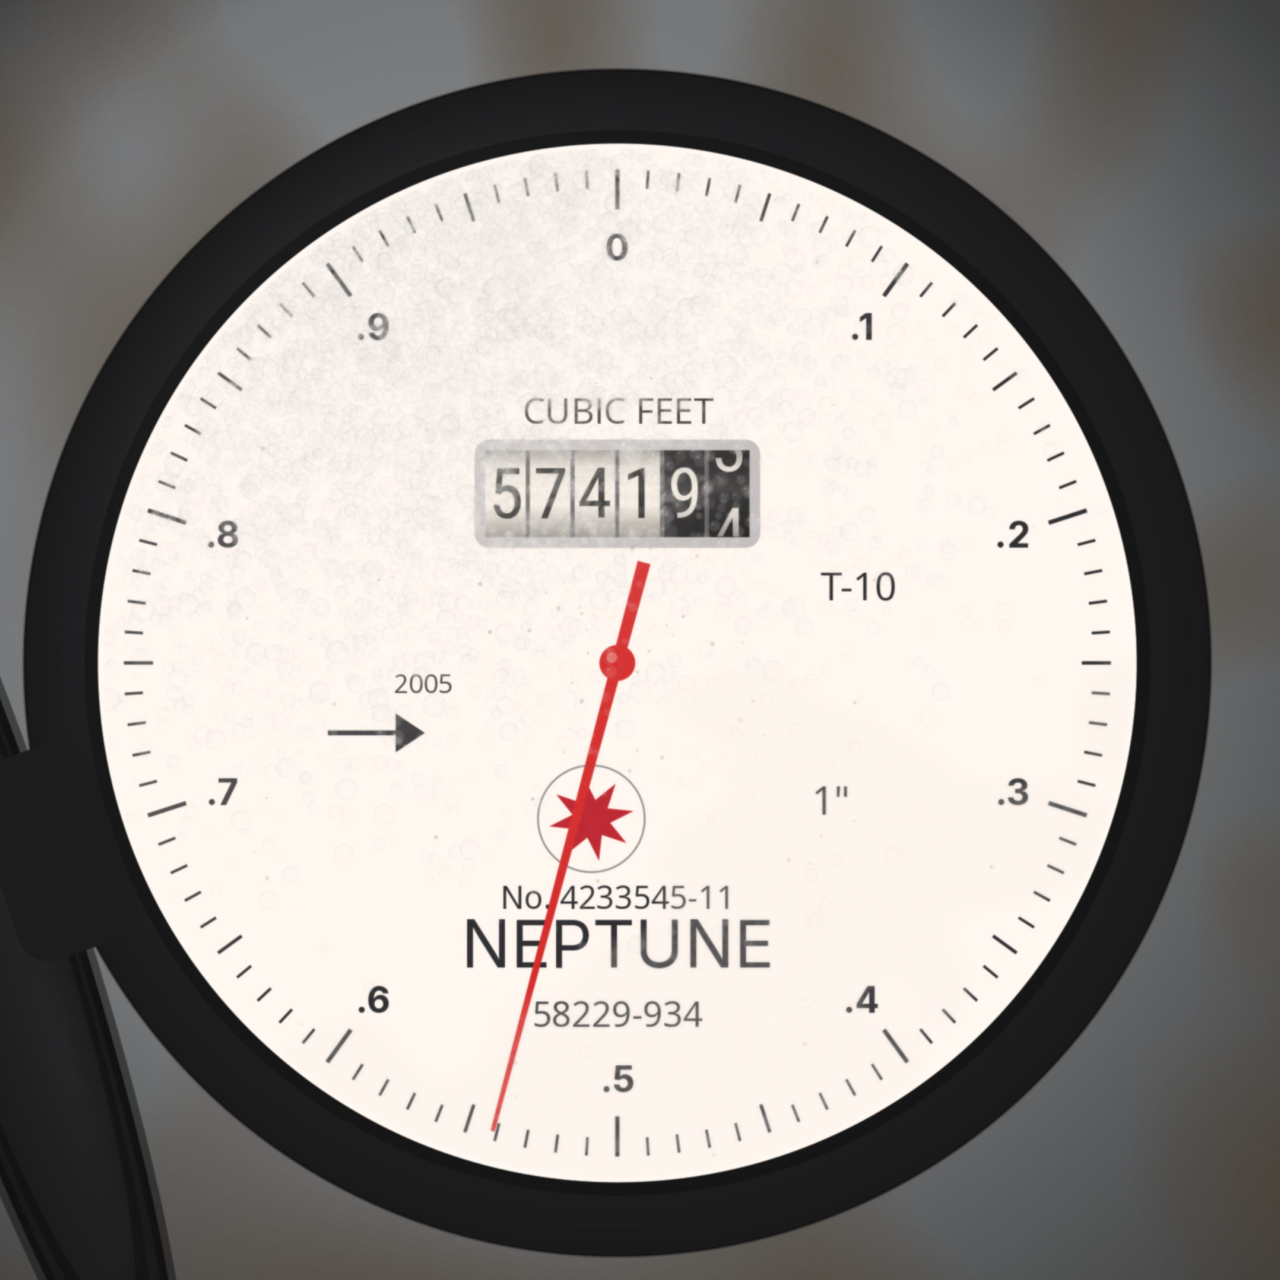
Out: 574193.54ft³
